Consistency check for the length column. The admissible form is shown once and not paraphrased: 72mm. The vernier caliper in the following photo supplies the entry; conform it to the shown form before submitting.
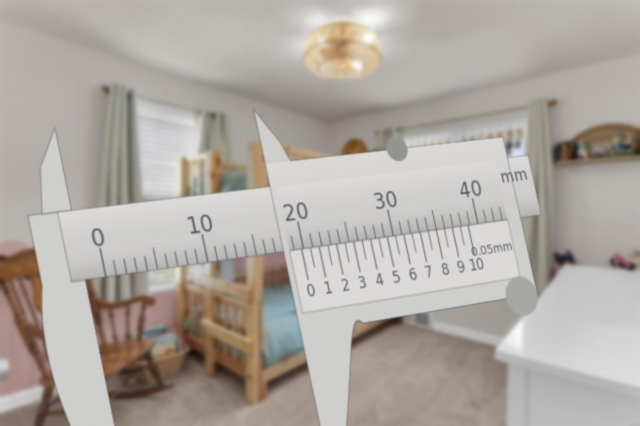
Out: 19.8mm
